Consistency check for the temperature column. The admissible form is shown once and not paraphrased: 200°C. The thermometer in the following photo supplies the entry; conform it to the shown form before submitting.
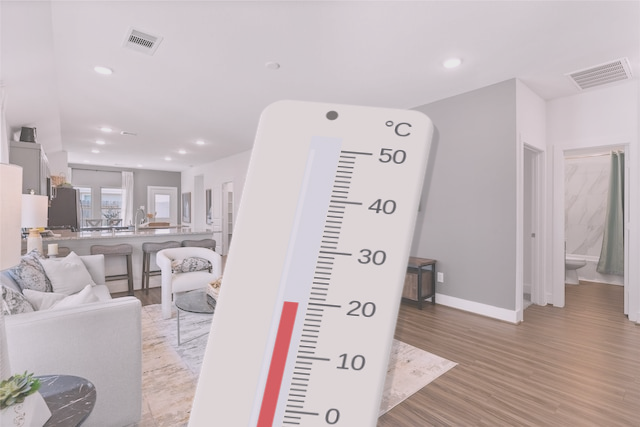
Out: 20°C
